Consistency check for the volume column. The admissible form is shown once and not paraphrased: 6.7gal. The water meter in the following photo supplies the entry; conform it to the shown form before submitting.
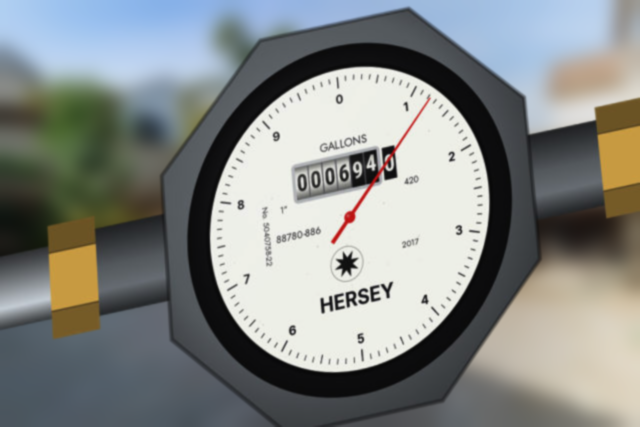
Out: 6941.2gal
